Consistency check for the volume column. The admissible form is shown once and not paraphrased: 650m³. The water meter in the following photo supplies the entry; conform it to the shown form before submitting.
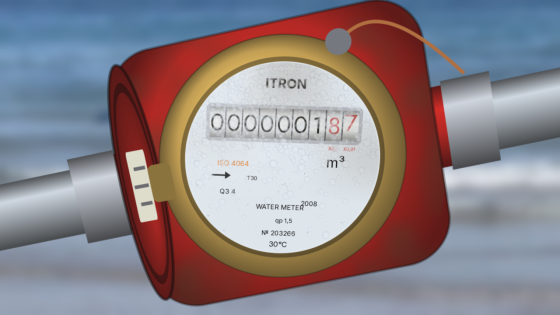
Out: 1.87m³
